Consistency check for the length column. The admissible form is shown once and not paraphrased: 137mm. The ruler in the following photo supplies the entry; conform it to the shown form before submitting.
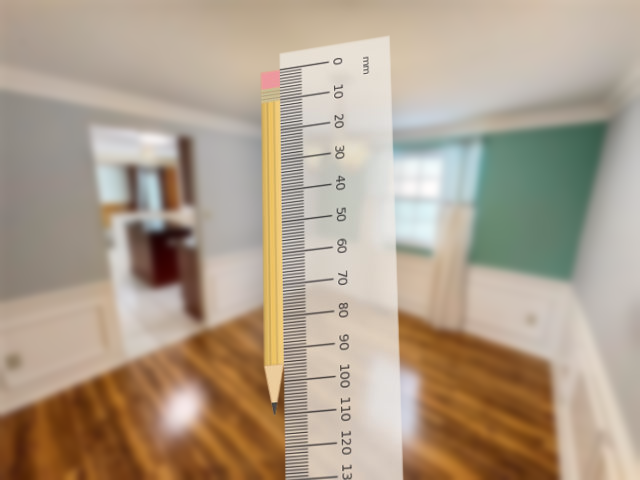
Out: 110mm
